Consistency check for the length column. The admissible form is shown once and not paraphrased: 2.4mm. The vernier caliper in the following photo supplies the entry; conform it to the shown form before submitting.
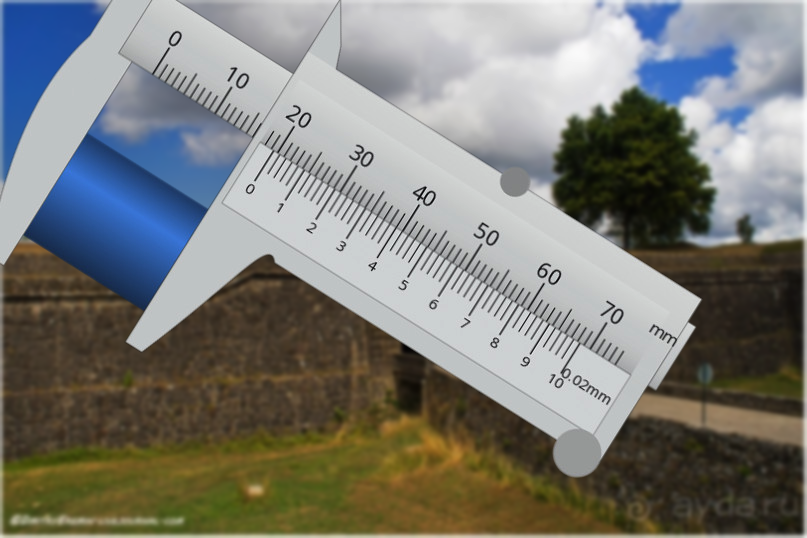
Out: 19.4mm
